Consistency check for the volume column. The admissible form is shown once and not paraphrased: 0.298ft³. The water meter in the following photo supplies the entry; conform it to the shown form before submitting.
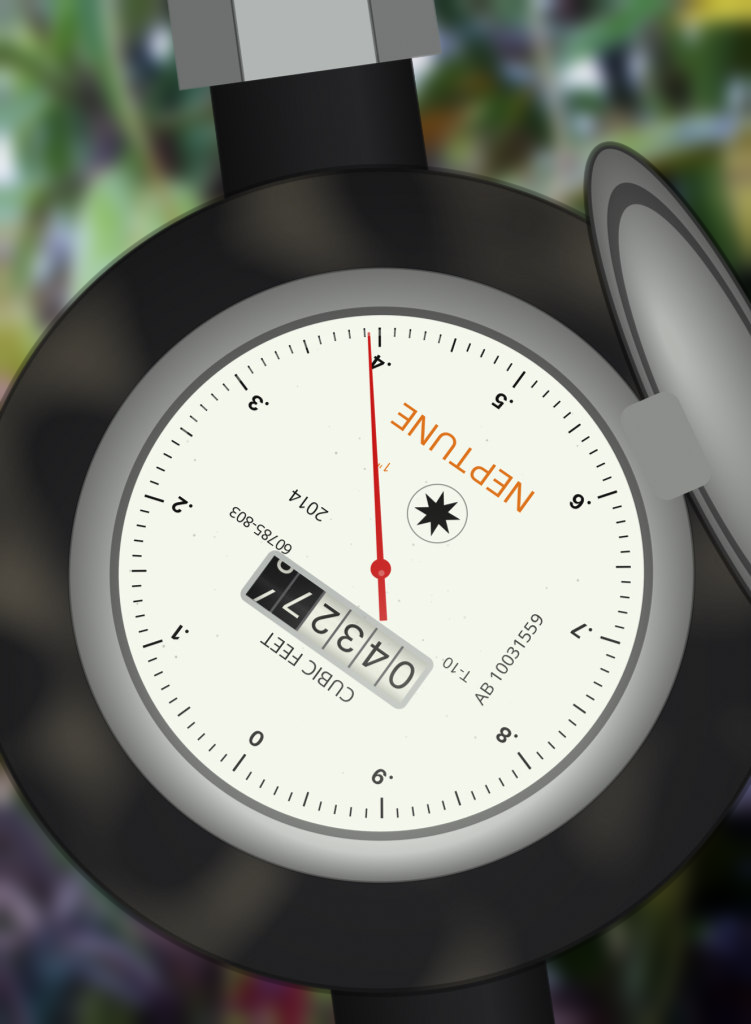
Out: 43277.39ft³
